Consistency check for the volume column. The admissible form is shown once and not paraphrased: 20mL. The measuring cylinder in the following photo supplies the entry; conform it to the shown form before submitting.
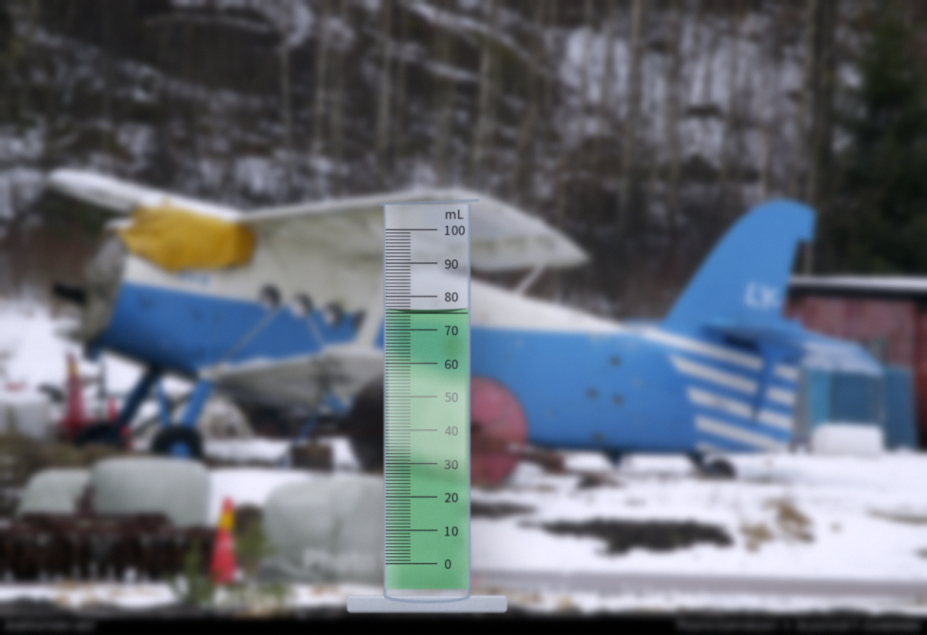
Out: 75mL
